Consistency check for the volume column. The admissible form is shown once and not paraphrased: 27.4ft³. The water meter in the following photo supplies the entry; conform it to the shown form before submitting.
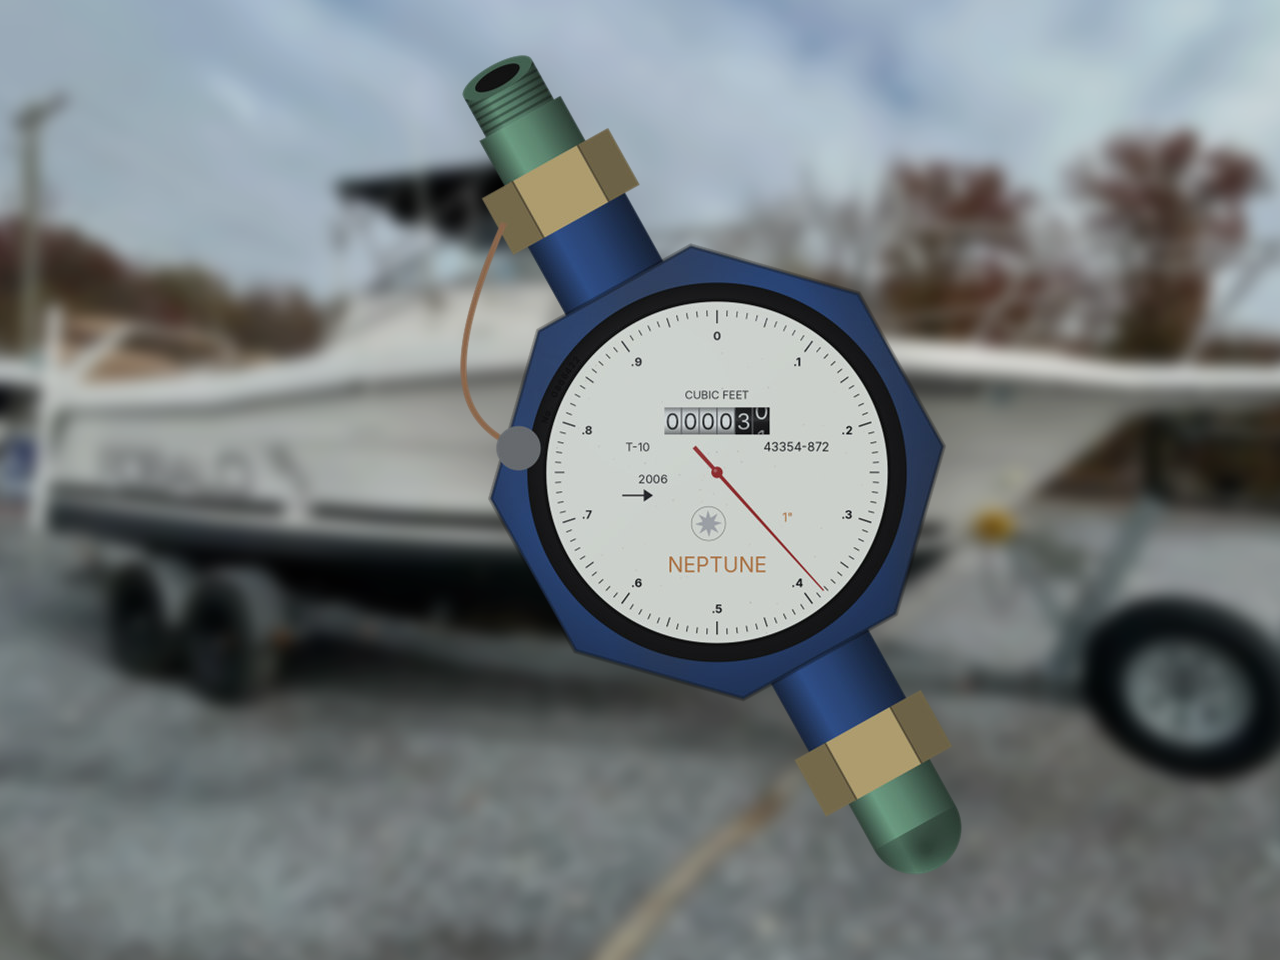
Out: 30.38ft³
